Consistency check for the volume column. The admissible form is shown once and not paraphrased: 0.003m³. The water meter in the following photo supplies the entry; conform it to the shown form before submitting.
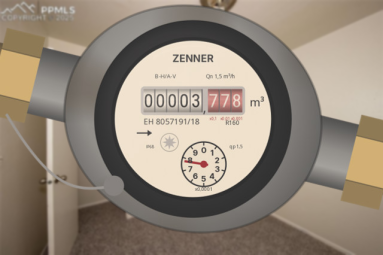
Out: 3.7787m³
